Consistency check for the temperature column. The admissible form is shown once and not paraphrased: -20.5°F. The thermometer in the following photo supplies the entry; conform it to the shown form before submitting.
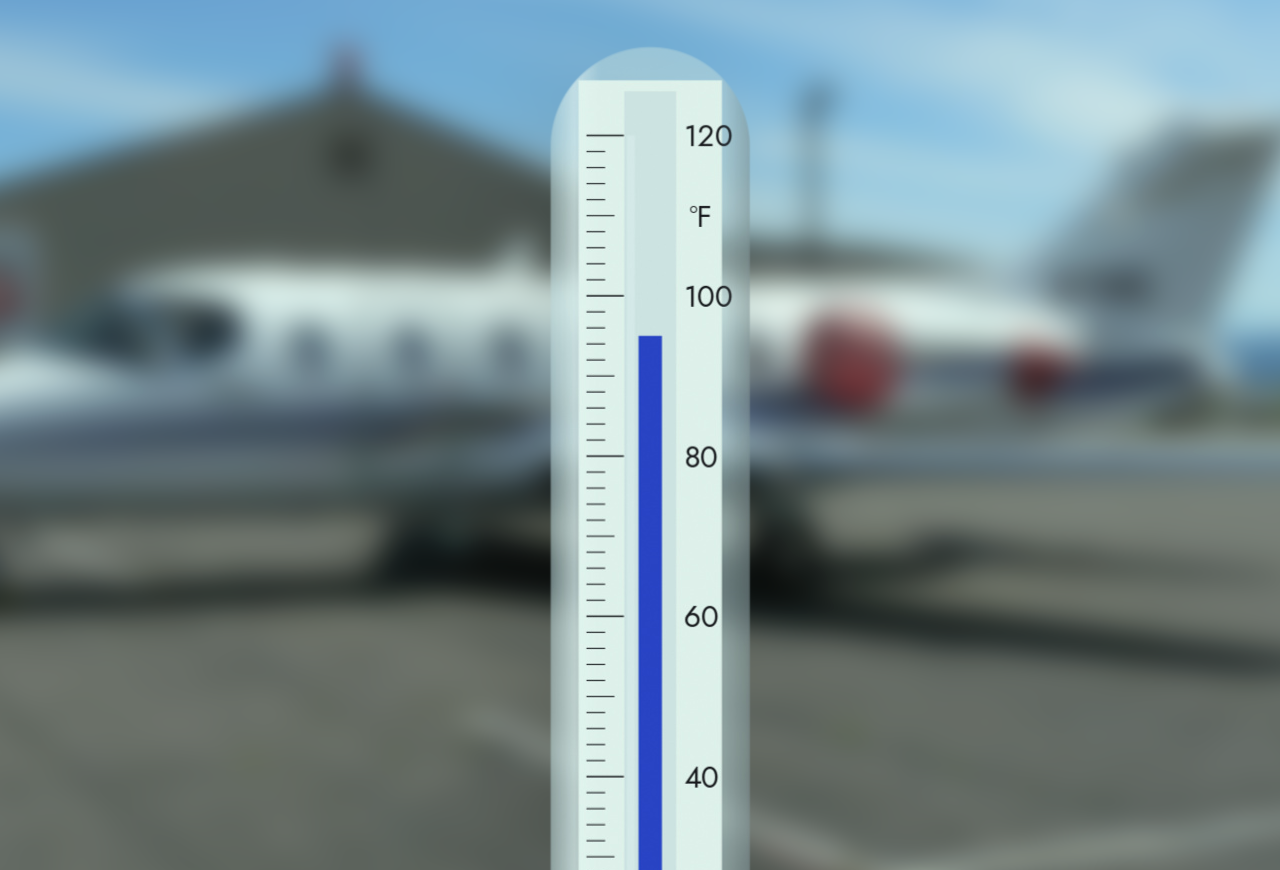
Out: 95°F
